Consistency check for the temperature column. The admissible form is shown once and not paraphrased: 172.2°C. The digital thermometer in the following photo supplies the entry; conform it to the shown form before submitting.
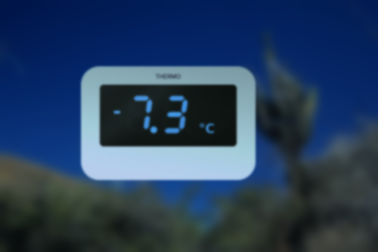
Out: -7.3°C
